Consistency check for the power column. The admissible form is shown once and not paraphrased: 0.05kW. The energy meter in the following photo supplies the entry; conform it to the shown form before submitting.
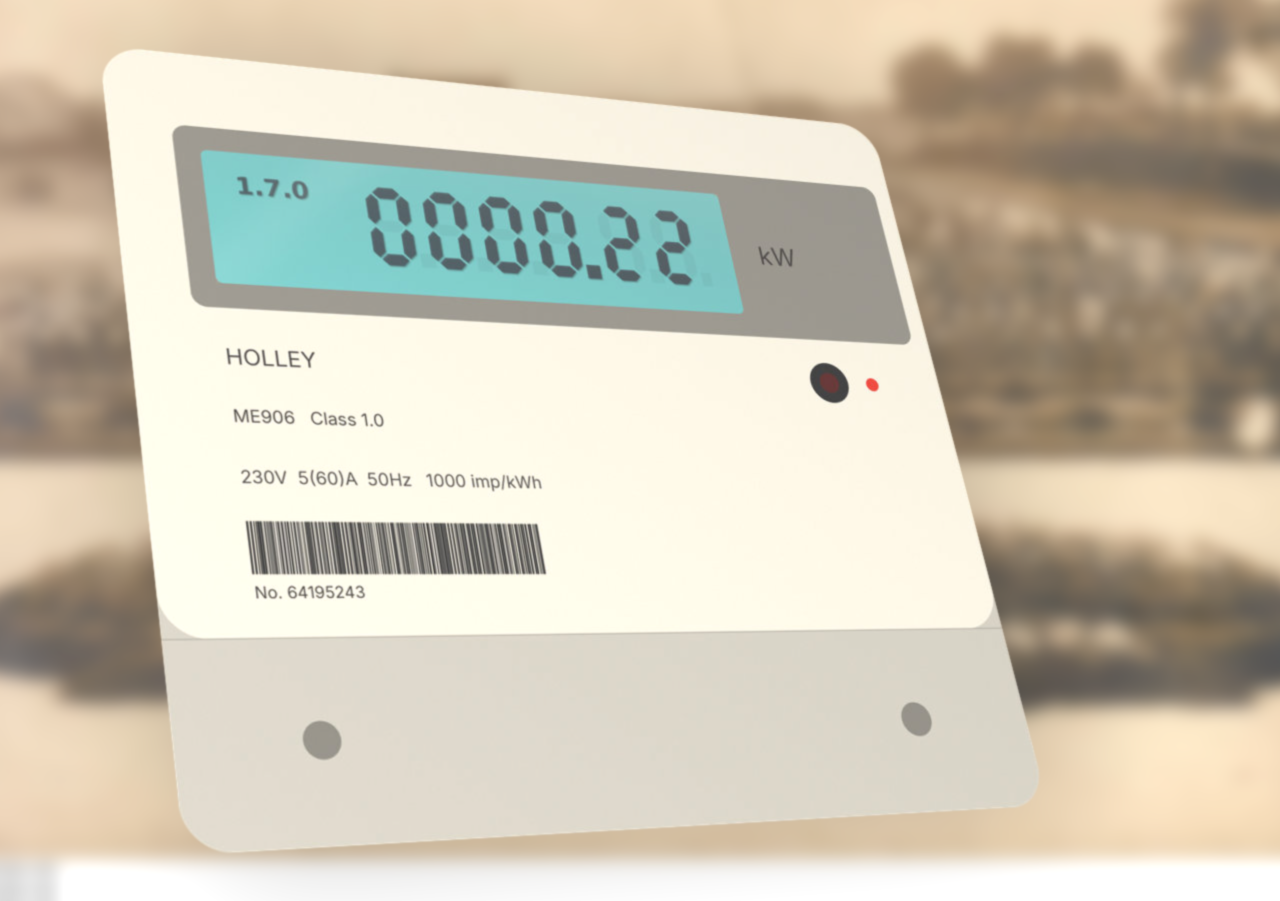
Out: 0.22kW
